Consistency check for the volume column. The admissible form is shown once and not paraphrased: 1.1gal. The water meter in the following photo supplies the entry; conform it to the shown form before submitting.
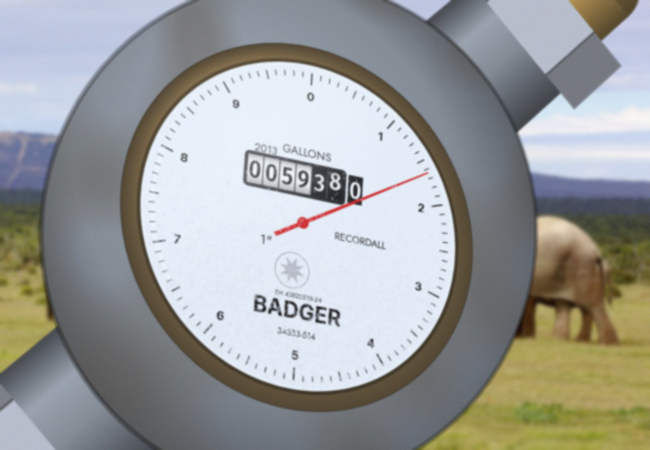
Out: 59381.6gal
